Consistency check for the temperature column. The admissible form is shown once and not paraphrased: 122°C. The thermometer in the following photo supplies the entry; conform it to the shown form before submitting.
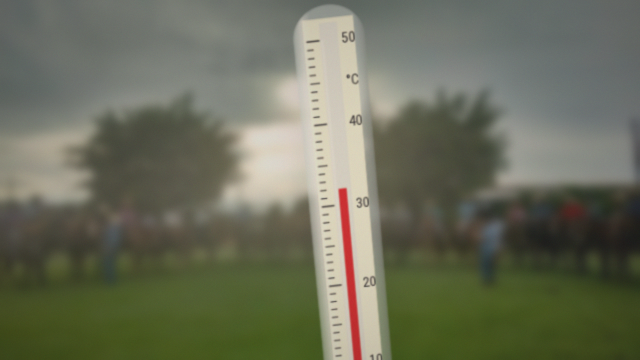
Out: 32°C
